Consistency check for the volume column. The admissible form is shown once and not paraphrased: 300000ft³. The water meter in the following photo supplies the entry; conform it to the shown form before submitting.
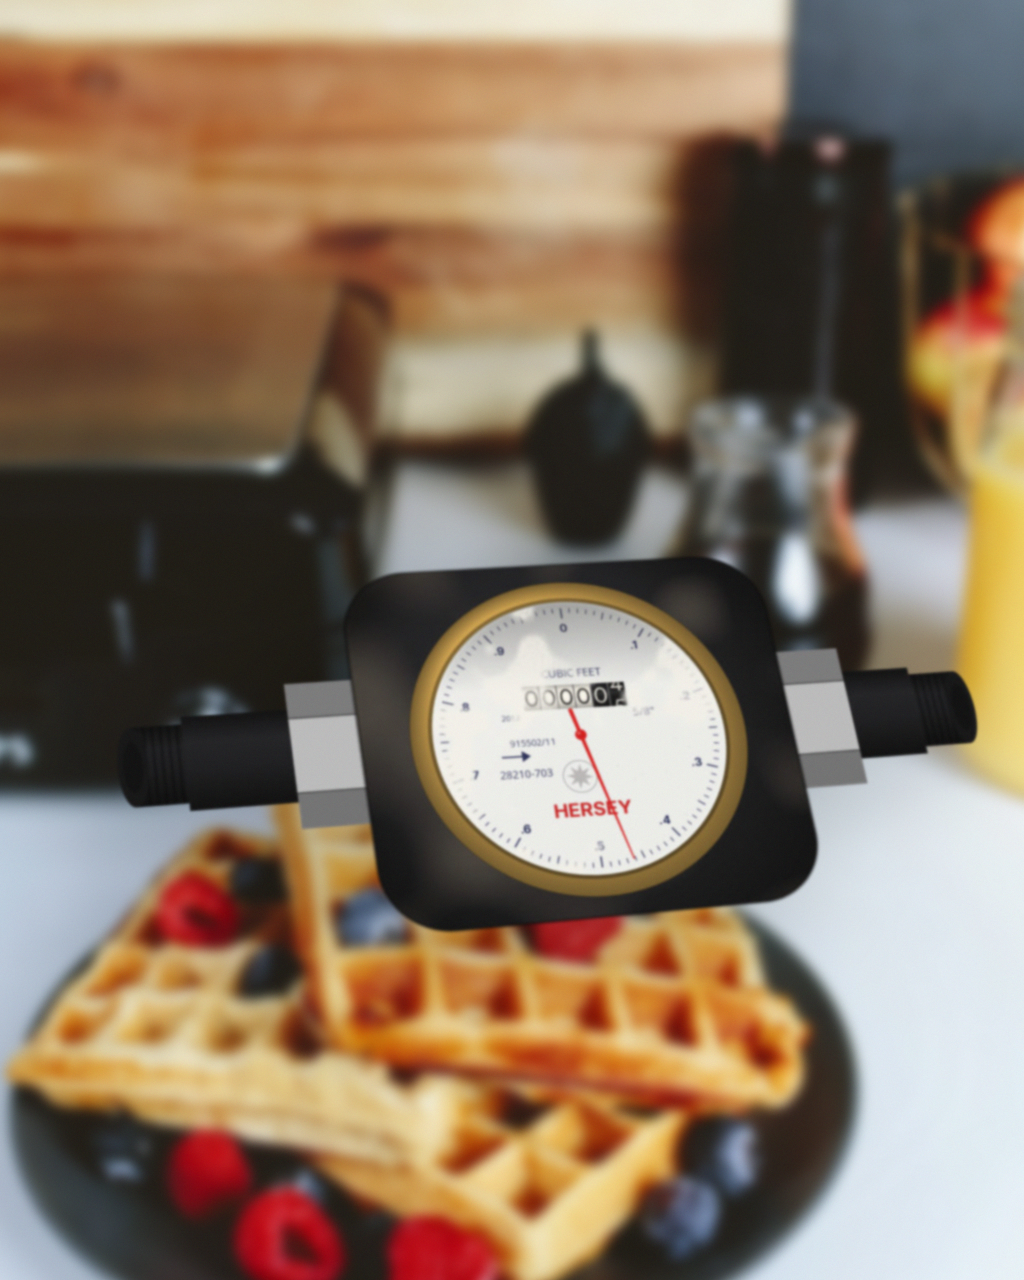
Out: 4.46ft³
